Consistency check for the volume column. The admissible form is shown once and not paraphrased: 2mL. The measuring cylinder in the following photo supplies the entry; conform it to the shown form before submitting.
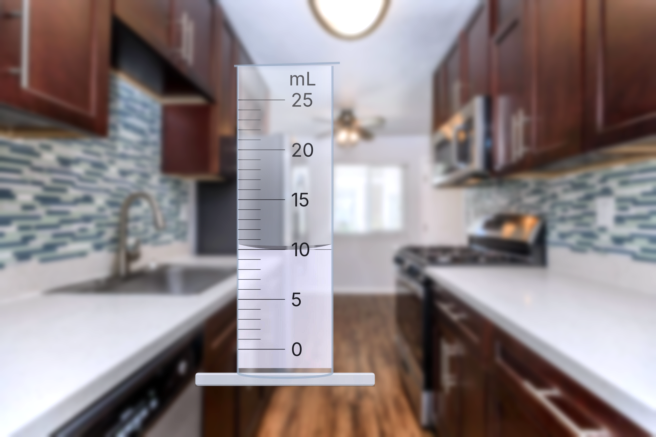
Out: 10mL
